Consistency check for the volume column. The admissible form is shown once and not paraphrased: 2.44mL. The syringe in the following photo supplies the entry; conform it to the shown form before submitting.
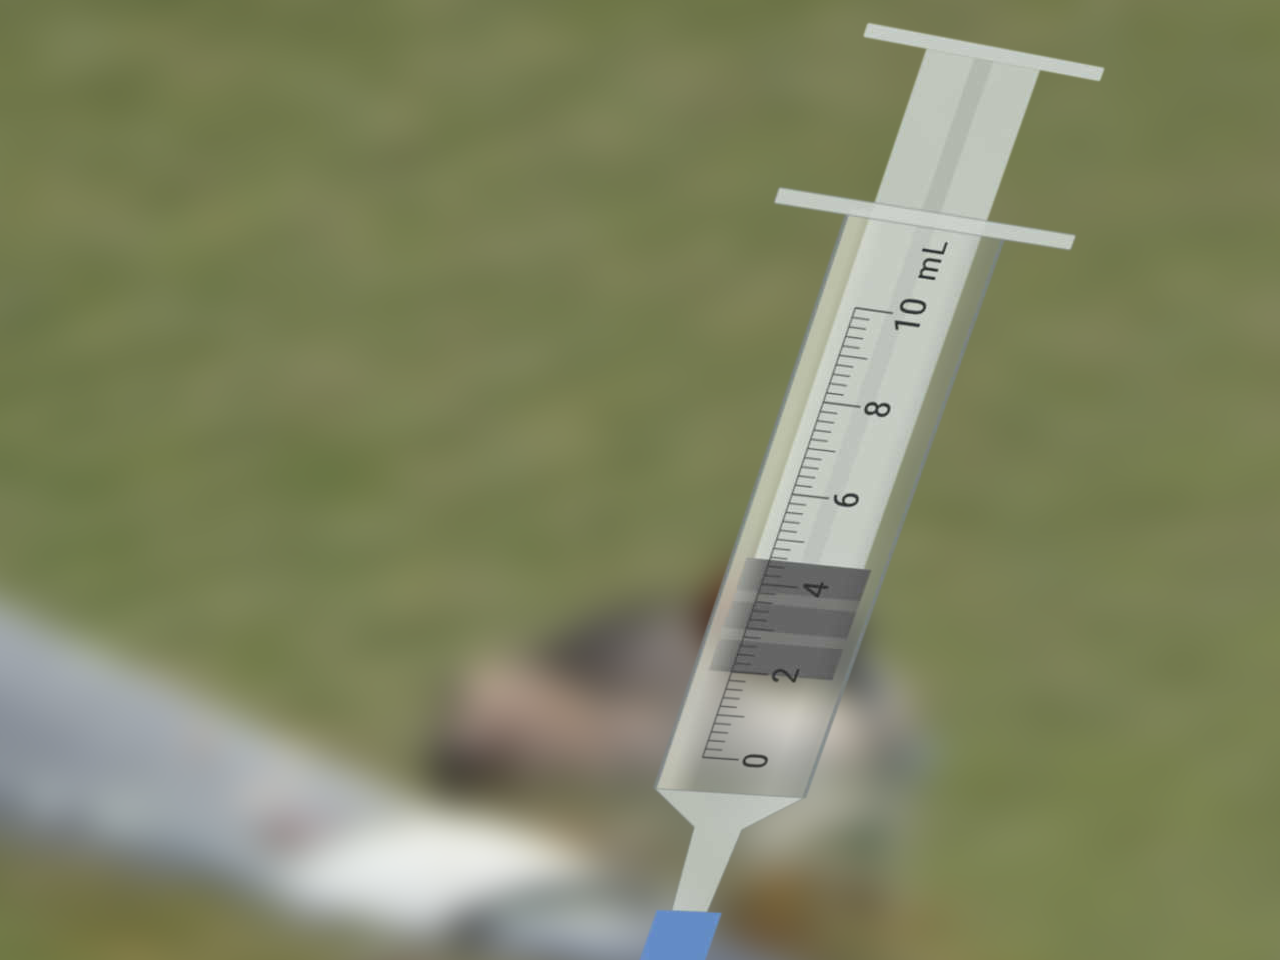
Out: 2mL
